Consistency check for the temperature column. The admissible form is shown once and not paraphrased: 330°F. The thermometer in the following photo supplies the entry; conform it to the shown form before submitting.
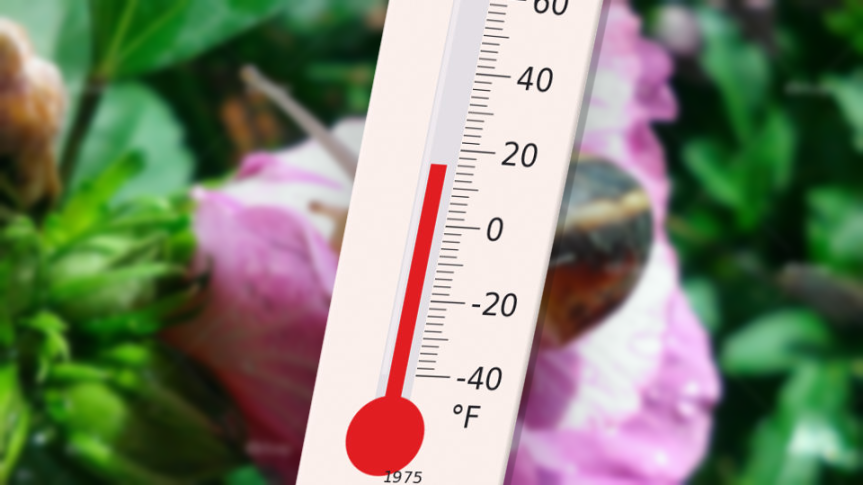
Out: 16°F
